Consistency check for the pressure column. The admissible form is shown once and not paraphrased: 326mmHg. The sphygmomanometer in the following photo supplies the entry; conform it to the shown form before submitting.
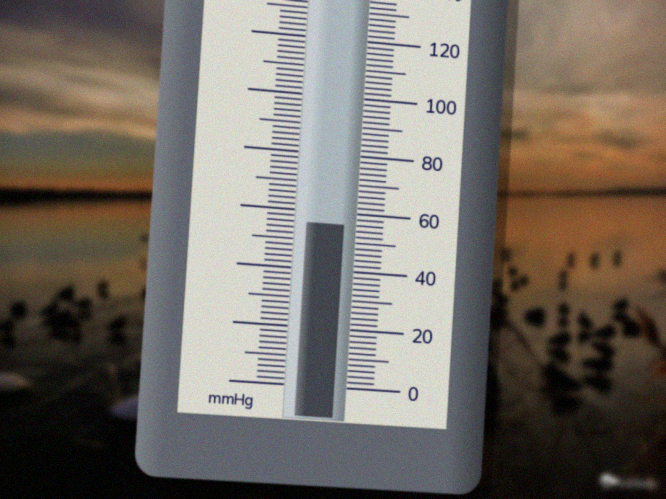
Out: 56mmHg
